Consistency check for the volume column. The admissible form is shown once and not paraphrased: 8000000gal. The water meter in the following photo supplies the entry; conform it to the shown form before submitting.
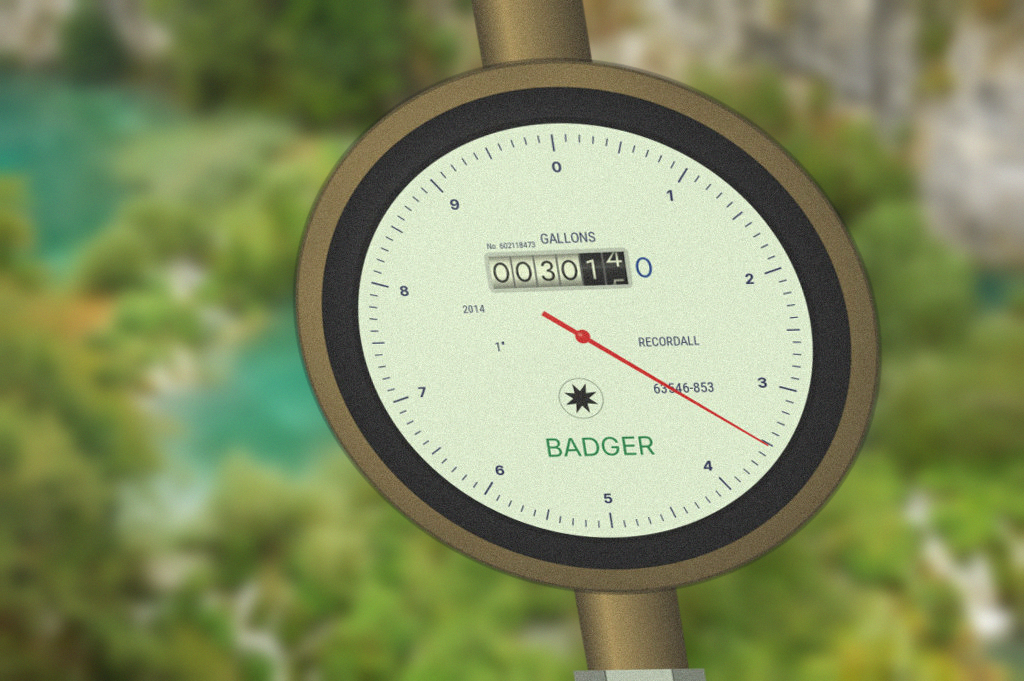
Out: 30143.5gal
